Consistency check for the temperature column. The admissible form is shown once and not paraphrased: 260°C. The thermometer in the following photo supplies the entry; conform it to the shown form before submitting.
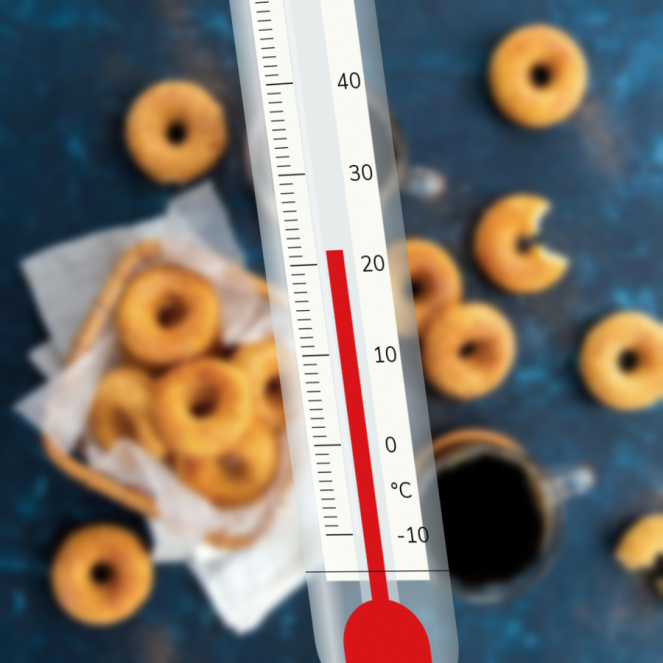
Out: 21.5°C
